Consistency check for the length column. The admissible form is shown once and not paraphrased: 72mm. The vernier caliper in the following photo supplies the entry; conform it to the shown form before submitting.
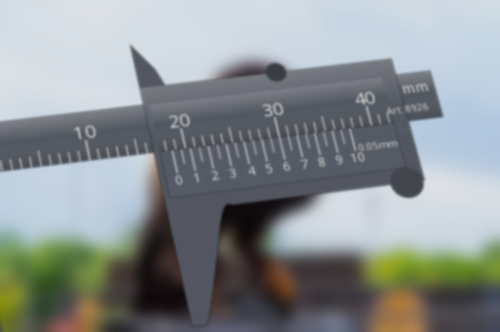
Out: 18.6mm
